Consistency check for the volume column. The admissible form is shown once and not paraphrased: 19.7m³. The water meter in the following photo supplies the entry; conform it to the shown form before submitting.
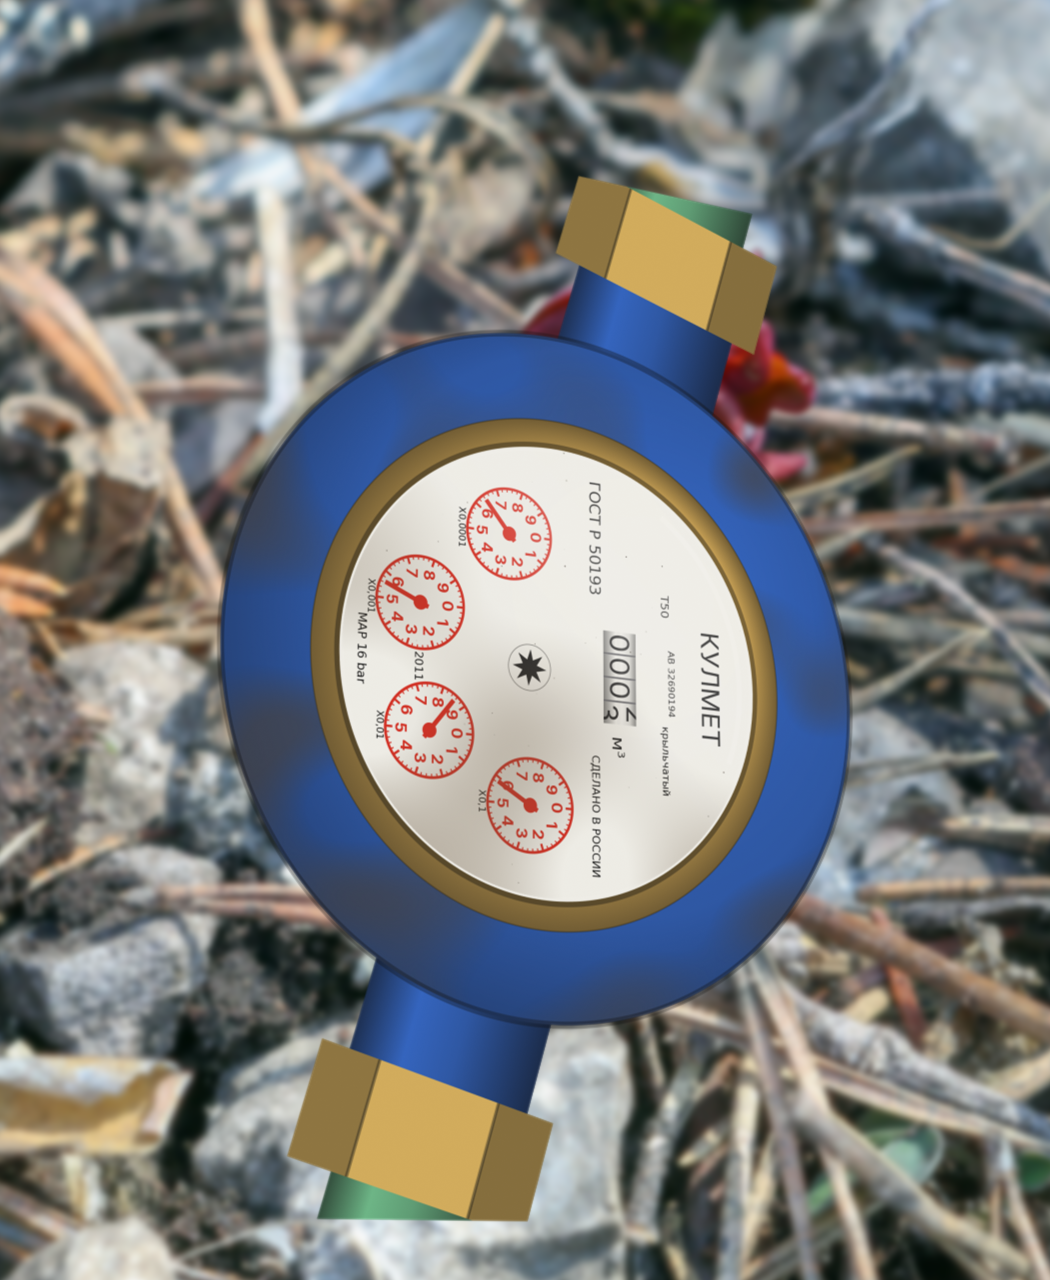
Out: 2.5856m³
